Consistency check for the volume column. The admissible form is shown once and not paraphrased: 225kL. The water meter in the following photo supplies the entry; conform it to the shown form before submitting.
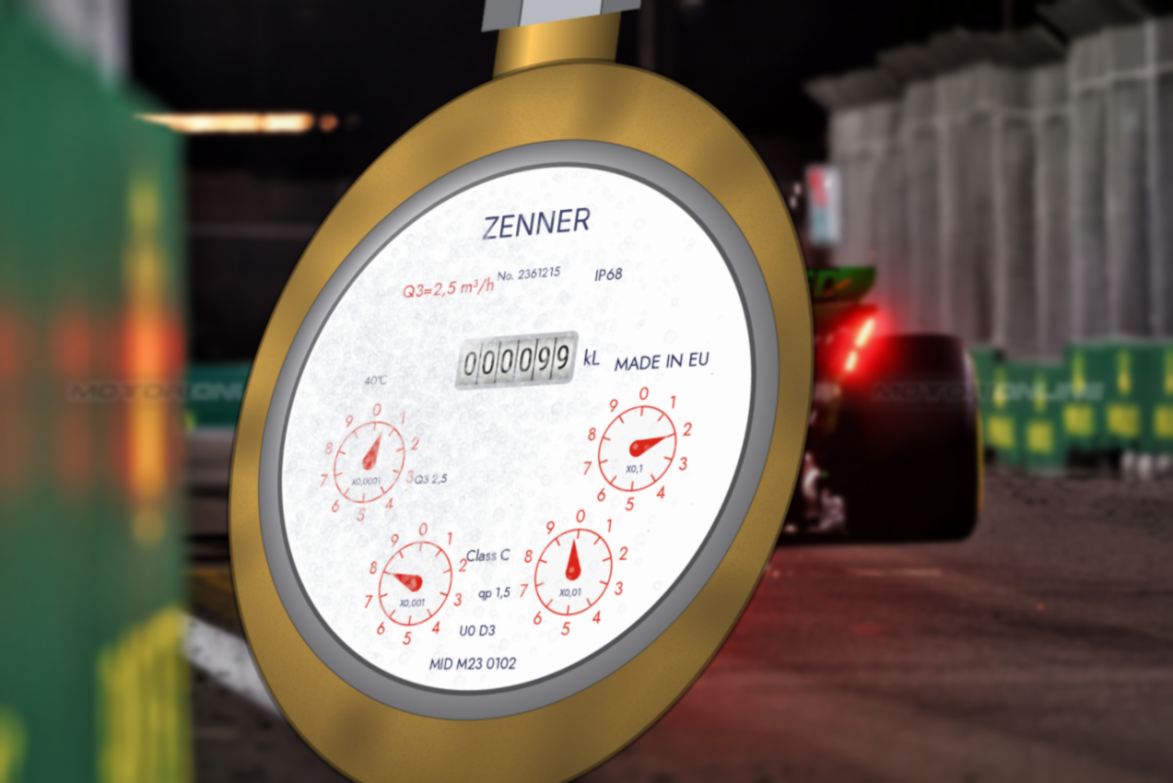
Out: 99.1980kL
